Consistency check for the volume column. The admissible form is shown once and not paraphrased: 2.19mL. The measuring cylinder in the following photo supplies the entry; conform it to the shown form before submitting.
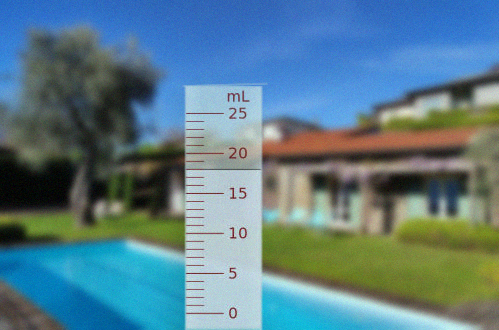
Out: 18mL
